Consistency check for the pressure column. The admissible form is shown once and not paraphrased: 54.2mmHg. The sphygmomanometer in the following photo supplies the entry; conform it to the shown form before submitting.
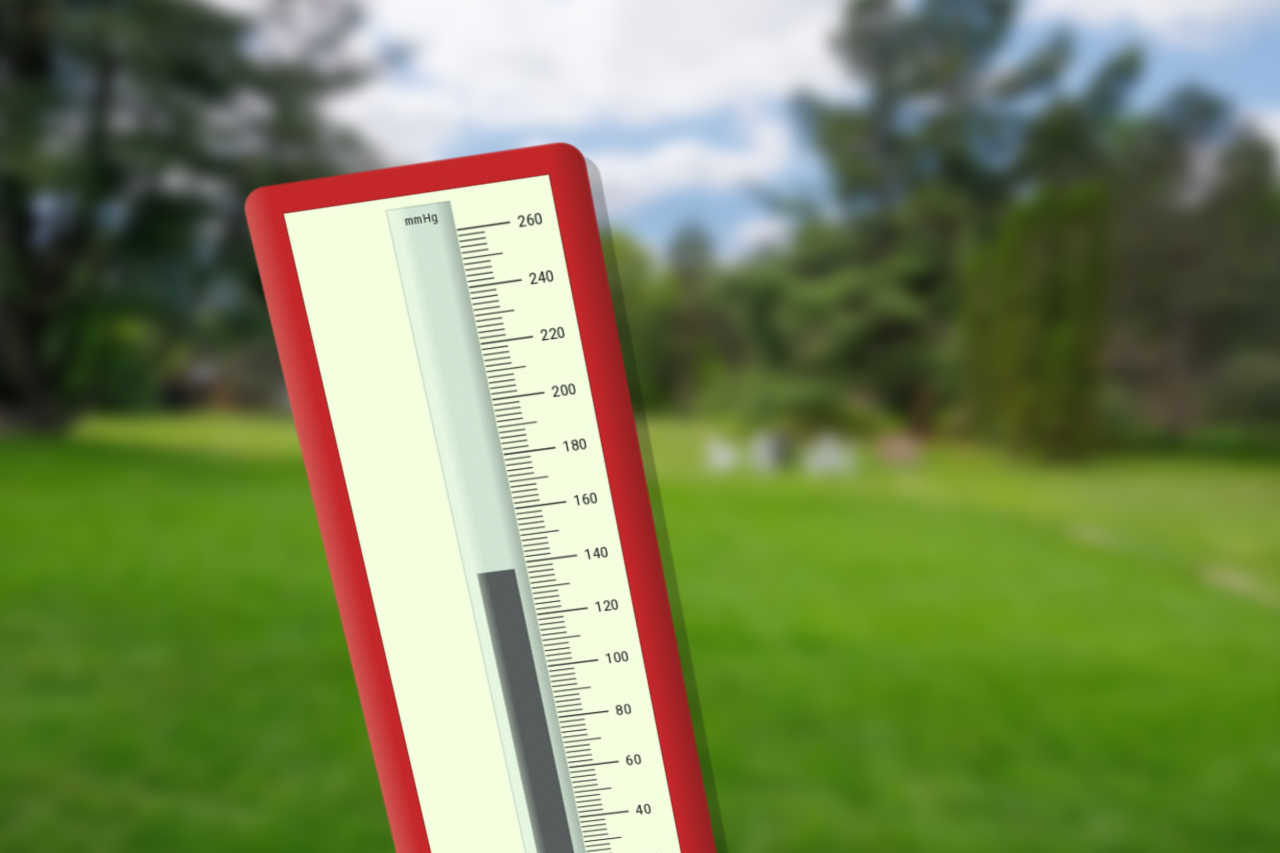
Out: 138mmHg
